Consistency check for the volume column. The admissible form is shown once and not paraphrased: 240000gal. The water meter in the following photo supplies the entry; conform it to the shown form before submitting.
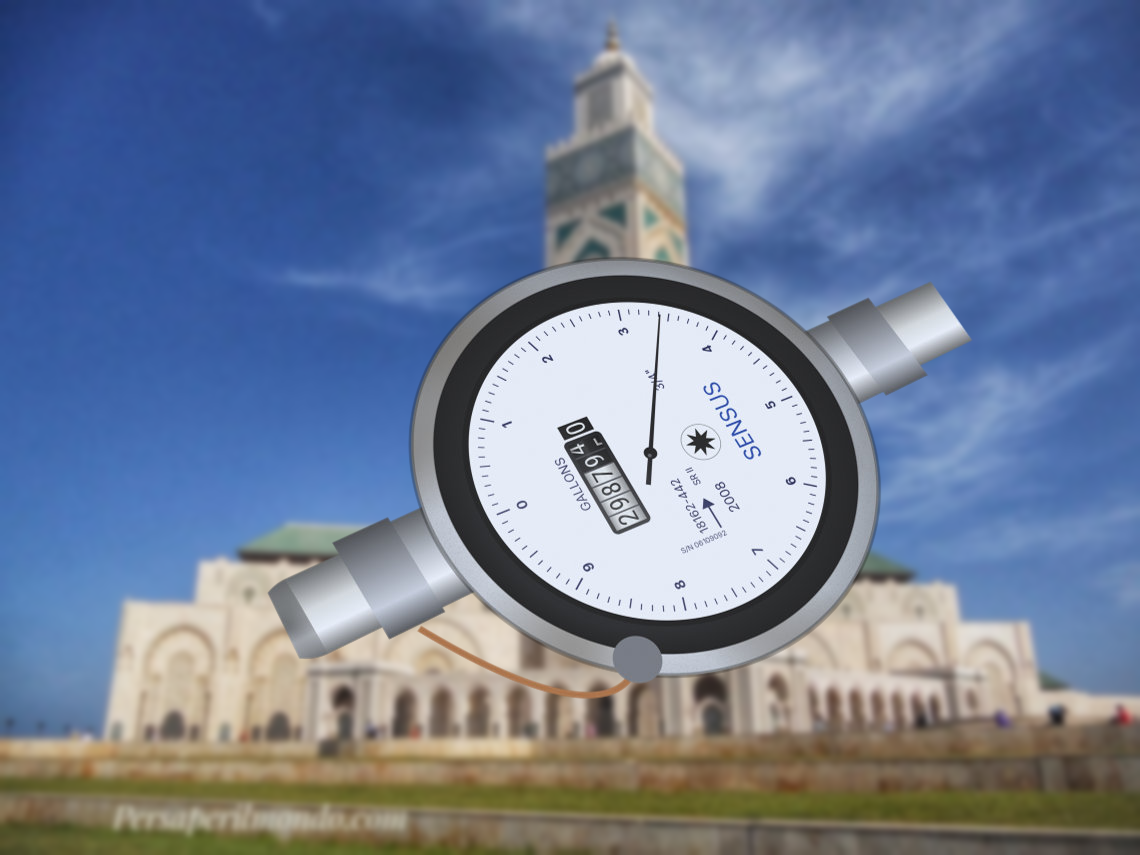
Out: 2987943.4gal
